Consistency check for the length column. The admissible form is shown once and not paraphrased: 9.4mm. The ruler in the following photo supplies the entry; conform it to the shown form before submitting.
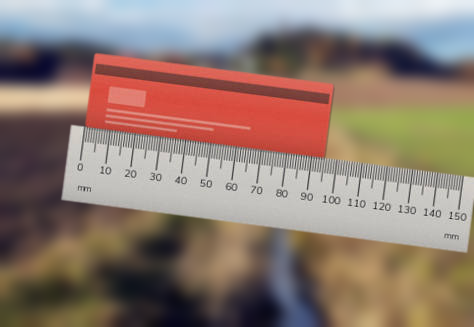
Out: 95mm
